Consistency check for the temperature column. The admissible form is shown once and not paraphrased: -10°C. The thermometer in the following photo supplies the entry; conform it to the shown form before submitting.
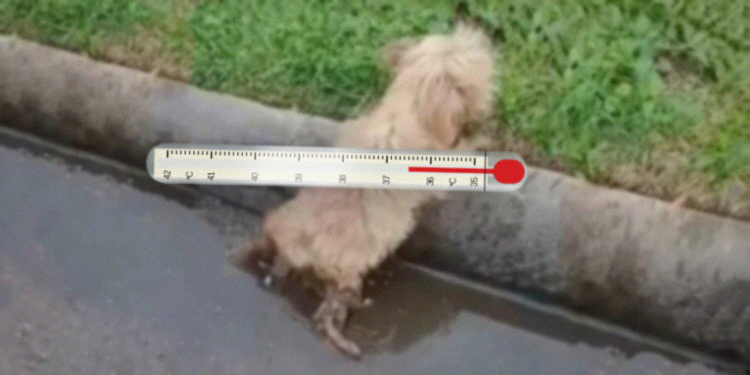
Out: 36.5°C
